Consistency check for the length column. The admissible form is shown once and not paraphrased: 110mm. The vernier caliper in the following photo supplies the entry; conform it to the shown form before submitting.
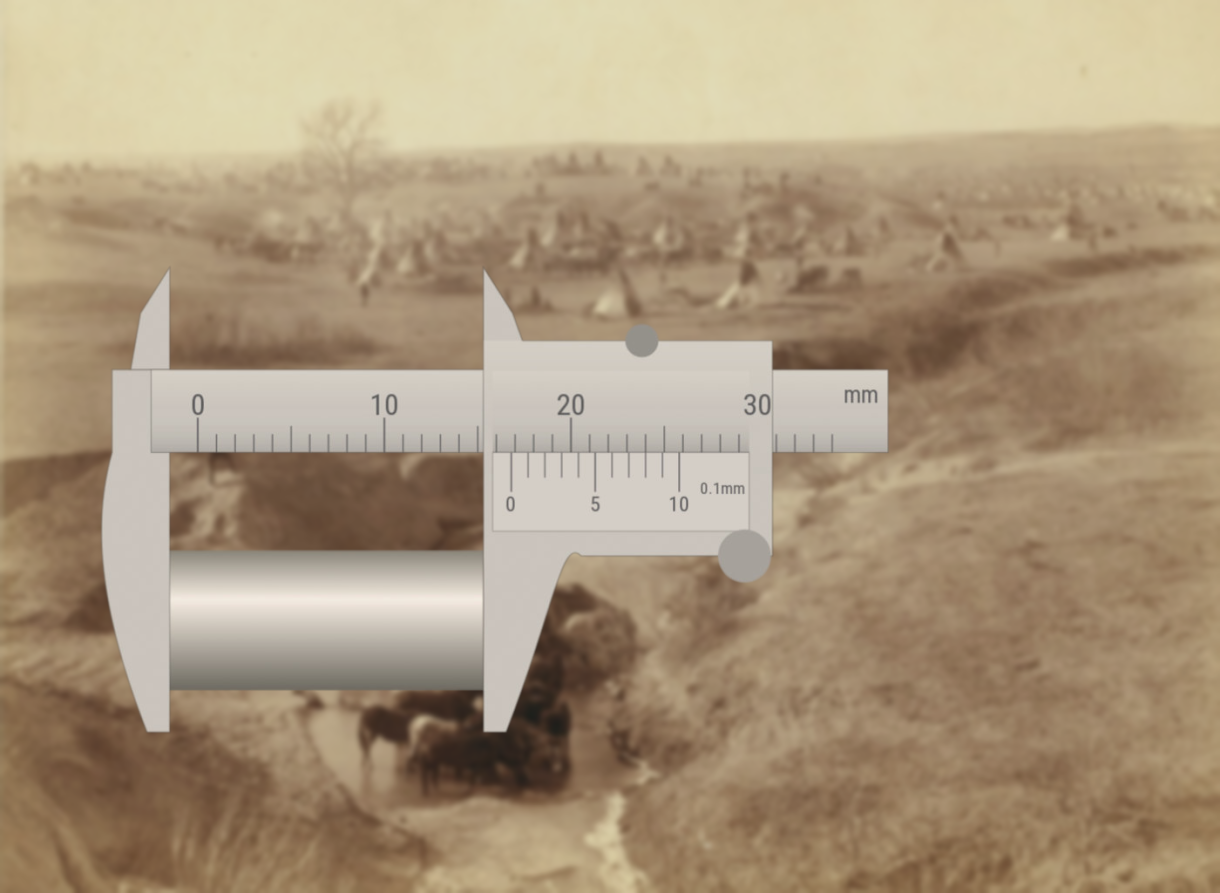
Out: 16.8mm
